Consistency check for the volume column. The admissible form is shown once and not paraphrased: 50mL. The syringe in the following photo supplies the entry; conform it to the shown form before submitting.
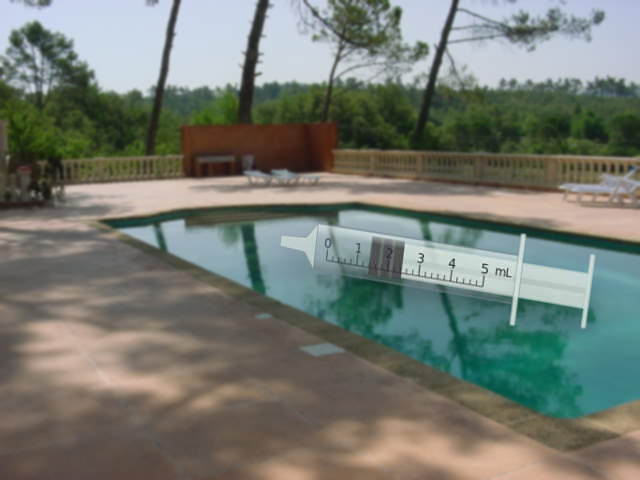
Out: 1.4mL
